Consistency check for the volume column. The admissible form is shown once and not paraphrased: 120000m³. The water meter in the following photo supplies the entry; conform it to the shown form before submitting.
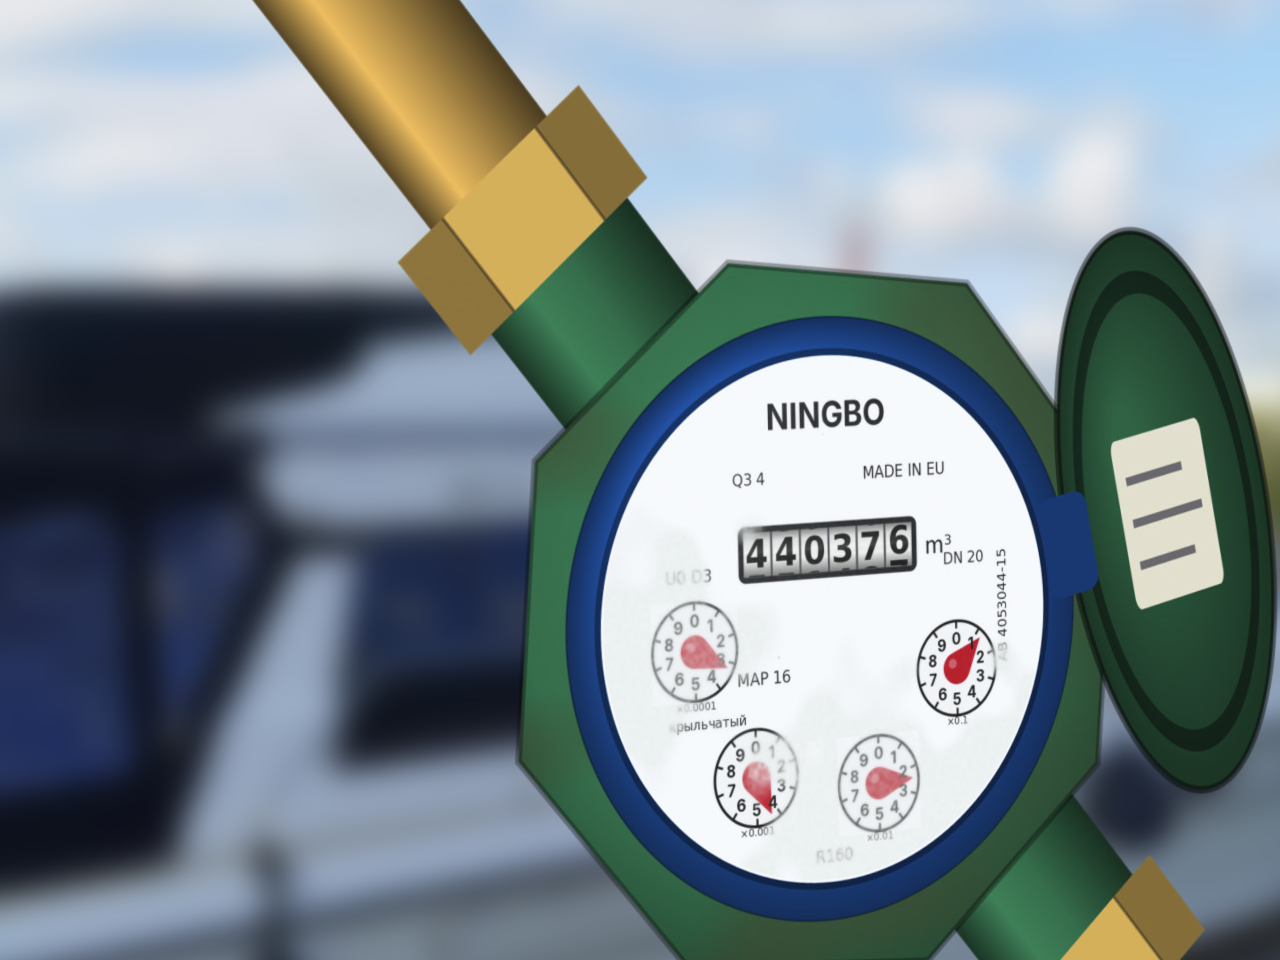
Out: 440376.1243m³
